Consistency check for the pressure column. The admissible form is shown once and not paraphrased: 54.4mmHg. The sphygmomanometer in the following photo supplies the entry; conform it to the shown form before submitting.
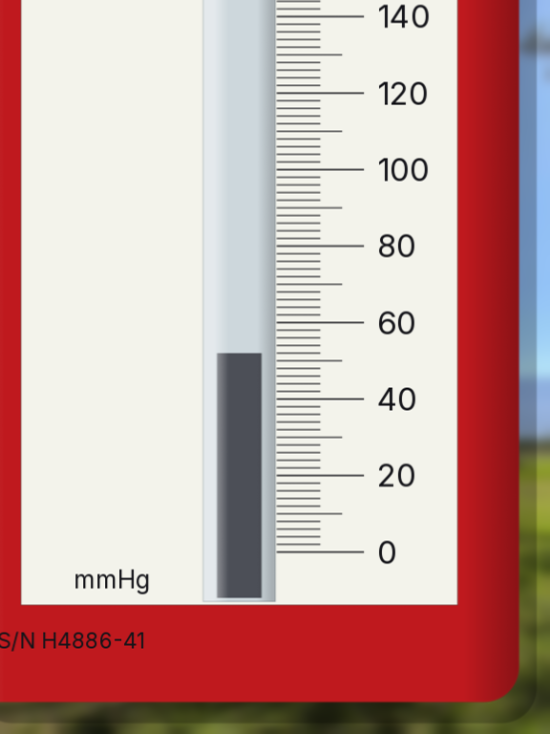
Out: 52mmHg
